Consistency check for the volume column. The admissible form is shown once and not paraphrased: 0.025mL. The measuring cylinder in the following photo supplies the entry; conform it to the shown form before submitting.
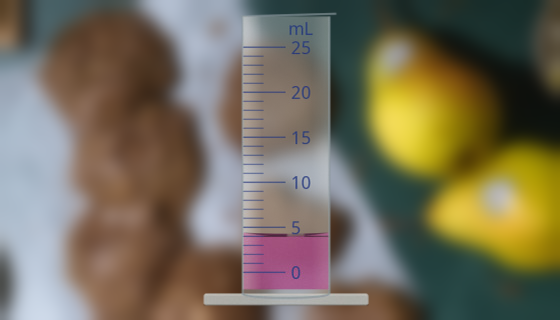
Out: 4mL
